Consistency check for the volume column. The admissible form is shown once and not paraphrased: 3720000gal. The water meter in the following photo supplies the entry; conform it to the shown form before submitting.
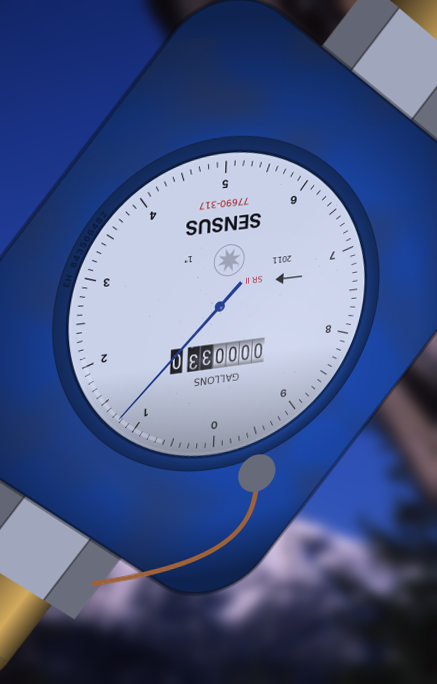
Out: 331.2gal
